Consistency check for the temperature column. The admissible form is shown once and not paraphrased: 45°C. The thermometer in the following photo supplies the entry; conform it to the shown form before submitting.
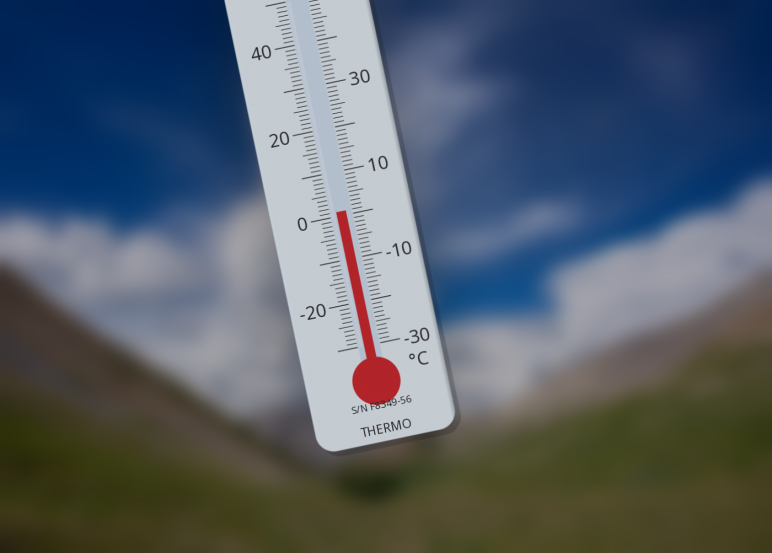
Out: 1°C
